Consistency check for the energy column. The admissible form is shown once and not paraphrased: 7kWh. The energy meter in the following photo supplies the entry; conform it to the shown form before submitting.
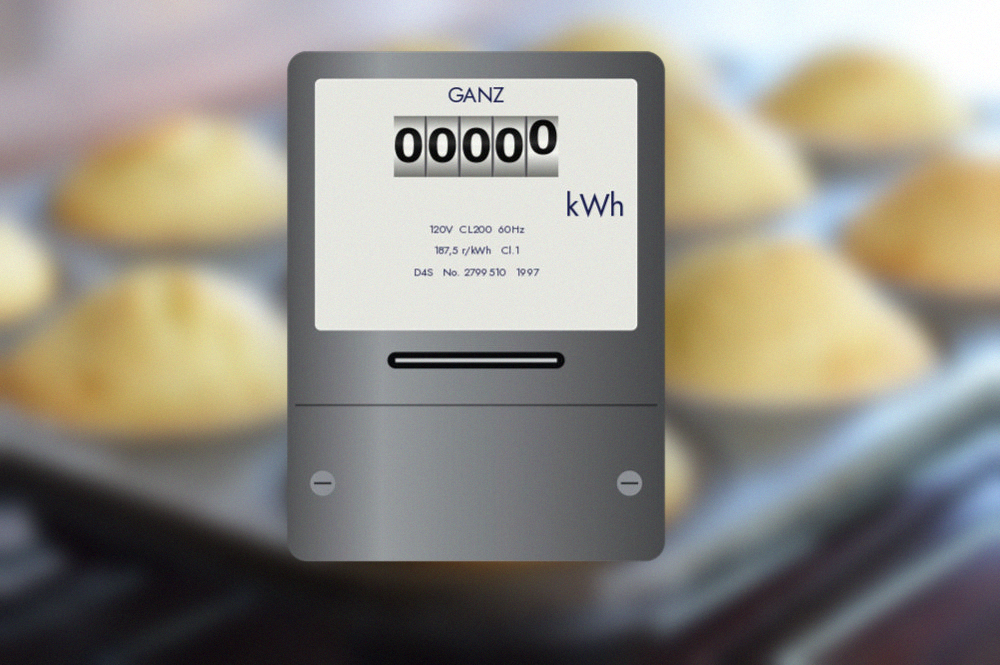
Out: 0kWh
